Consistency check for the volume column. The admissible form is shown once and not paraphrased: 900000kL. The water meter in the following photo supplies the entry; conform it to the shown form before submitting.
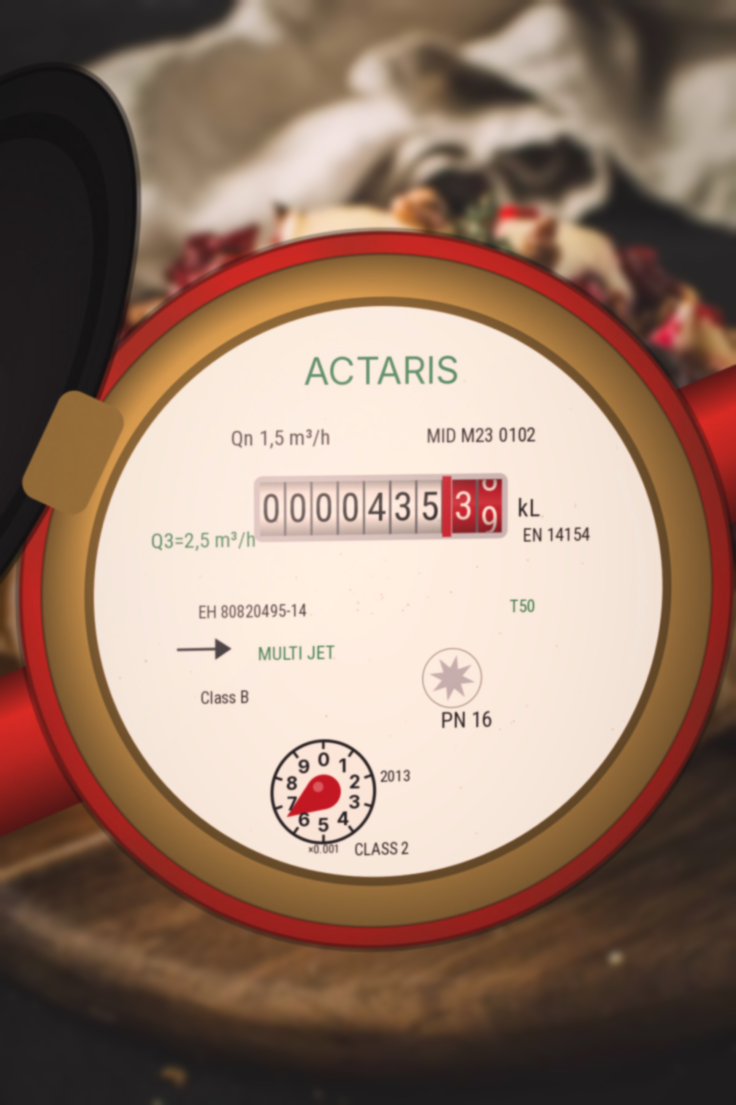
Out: 435.386kL
